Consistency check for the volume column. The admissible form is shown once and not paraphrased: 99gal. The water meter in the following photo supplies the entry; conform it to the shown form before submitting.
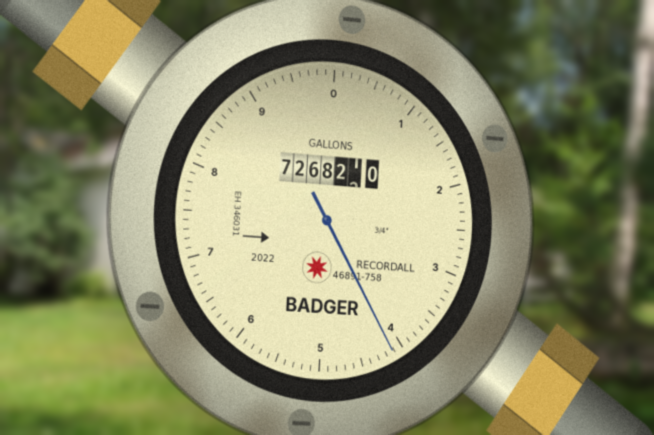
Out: 7268214.1gal
